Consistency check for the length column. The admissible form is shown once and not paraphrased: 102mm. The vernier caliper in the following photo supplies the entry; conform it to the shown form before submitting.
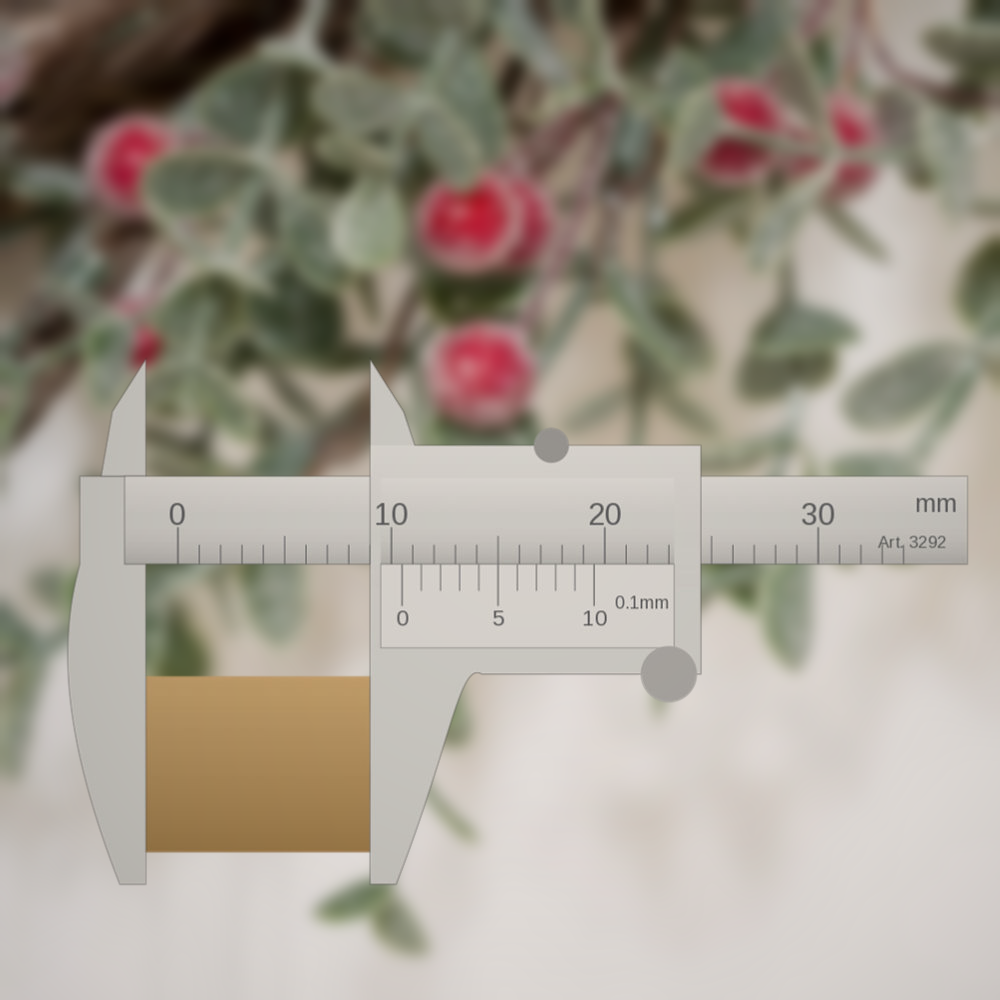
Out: 10.5mm
